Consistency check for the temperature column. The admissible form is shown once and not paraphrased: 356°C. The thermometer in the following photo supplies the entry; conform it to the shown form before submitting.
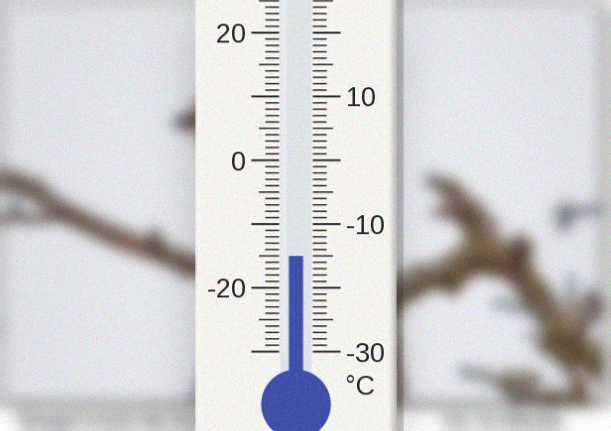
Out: -15°C
